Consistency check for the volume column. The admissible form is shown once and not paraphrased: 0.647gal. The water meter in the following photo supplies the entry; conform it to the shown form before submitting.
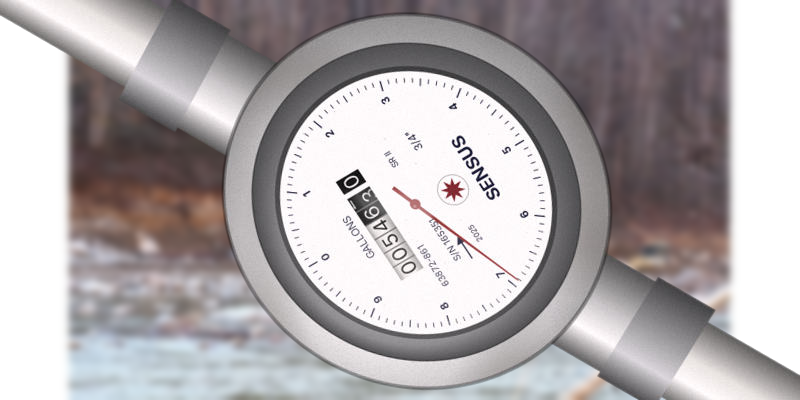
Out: 54626.9gal
